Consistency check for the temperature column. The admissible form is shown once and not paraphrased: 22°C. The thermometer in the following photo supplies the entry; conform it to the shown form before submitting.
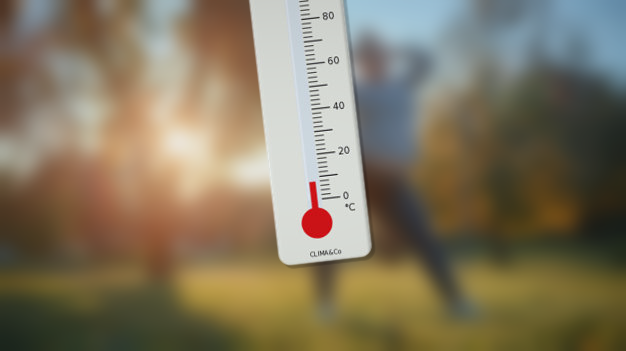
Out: 8°C
